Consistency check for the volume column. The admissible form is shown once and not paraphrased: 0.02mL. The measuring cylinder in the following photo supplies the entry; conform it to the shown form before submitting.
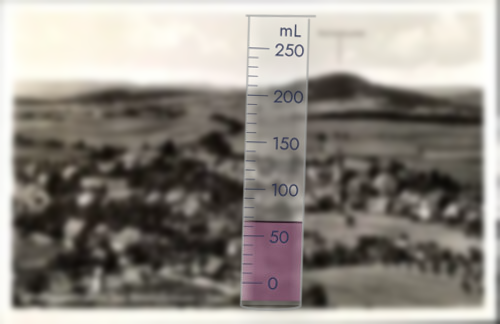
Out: 65mL
